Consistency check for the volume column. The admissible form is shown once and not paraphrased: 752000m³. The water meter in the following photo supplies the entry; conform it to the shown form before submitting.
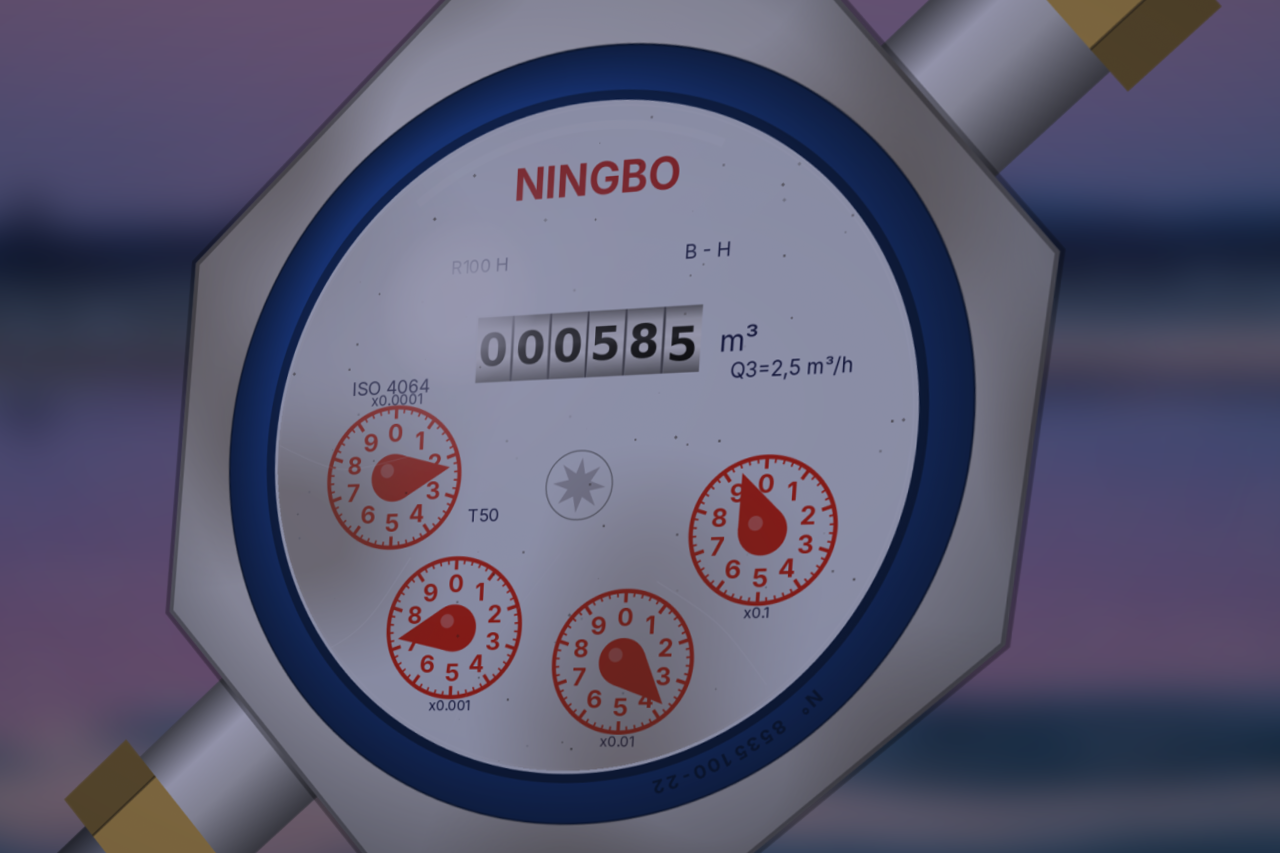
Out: 584.9372m³
